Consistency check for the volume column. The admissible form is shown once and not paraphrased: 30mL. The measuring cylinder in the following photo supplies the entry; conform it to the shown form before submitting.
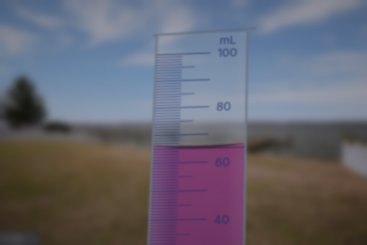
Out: 65mL
